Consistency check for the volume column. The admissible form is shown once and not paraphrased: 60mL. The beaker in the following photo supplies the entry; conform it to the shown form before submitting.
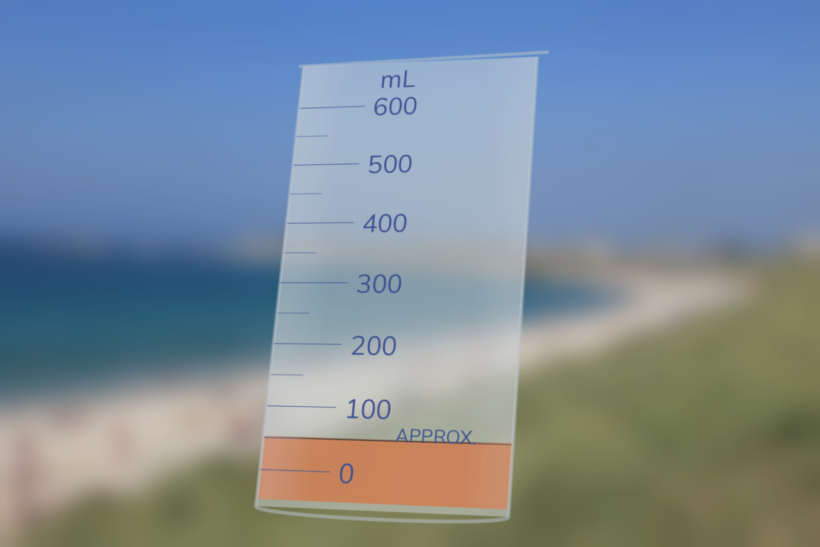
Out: 50mL
